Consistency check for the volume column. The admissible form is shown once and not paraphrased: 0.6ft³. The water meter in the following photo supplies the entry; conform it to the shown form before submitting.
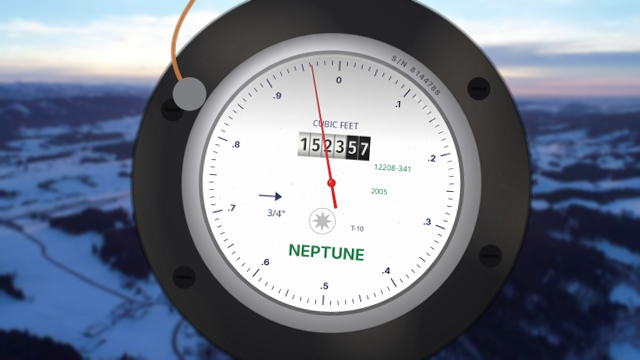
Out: 152356.96ft³
